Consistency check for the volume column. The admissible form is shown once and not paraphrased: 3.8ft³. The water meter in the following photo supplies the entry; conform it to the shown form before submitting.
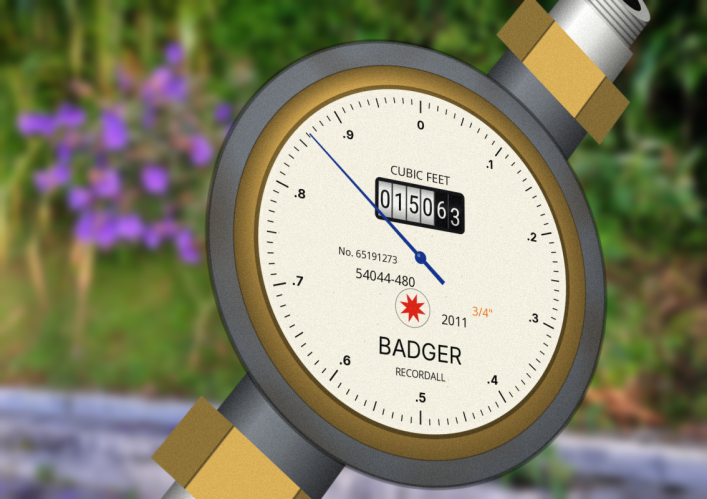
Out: 15062.86ft³
